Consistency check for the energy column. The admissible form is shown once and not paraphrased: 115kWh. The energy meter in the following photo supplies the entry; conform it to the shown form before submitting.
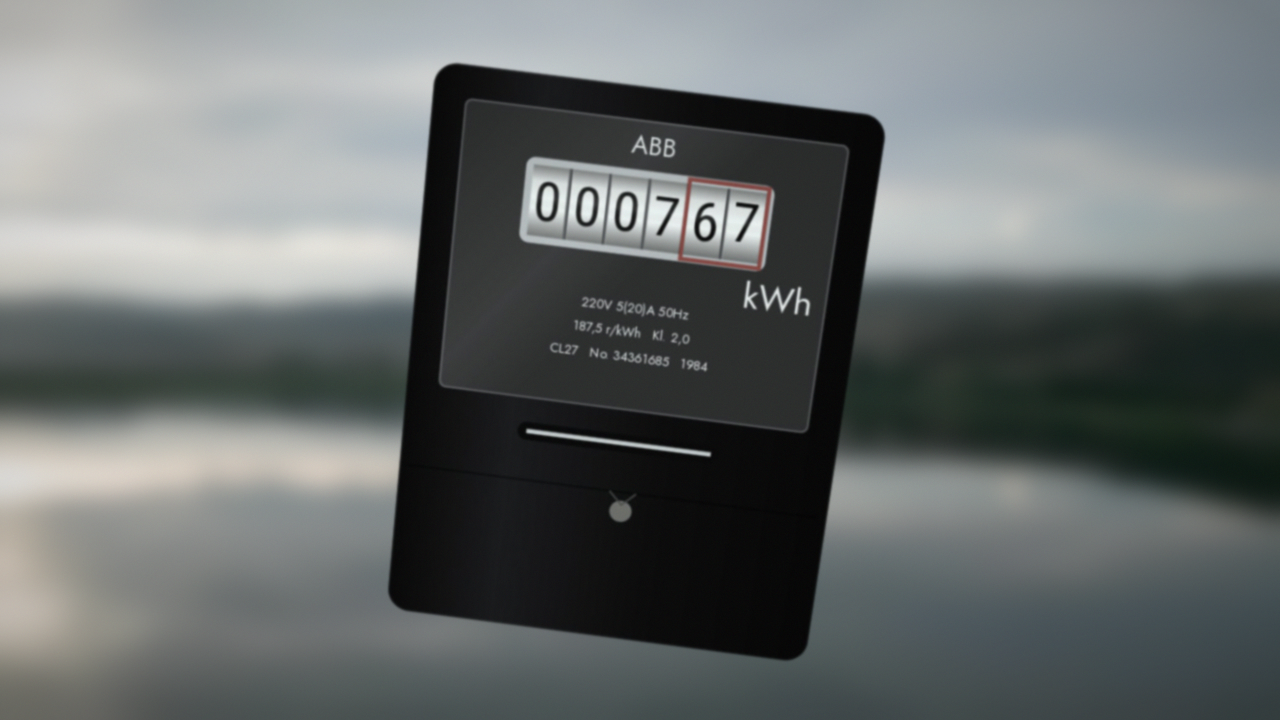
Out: 7.67kWh
